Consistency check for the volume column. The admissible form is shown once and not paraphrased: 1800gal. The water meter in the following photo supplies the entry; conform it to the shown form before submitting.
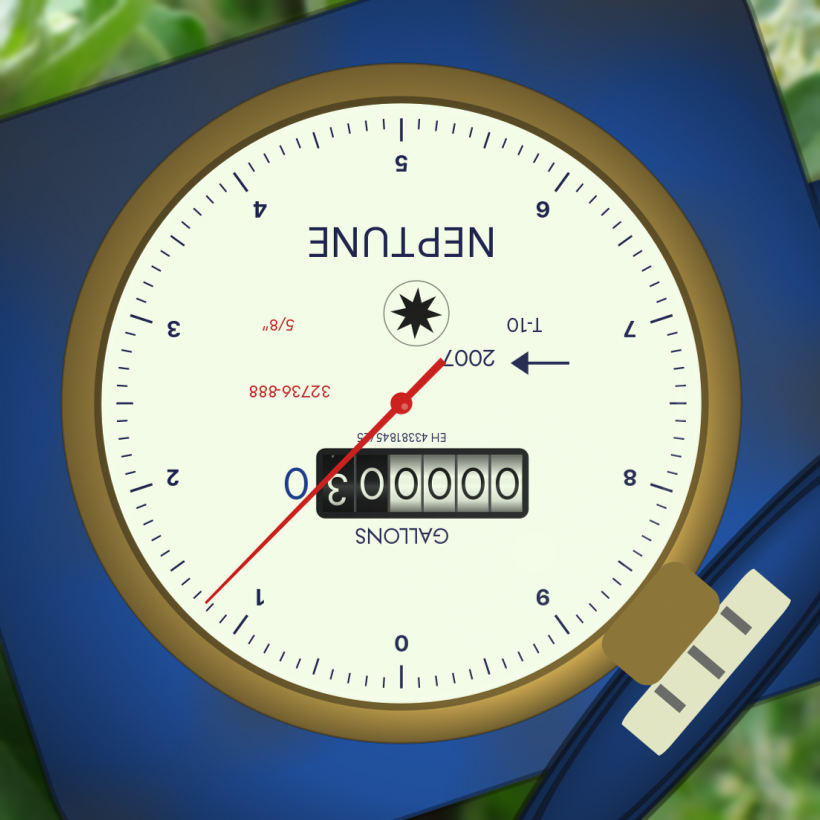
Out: 31.2gal
